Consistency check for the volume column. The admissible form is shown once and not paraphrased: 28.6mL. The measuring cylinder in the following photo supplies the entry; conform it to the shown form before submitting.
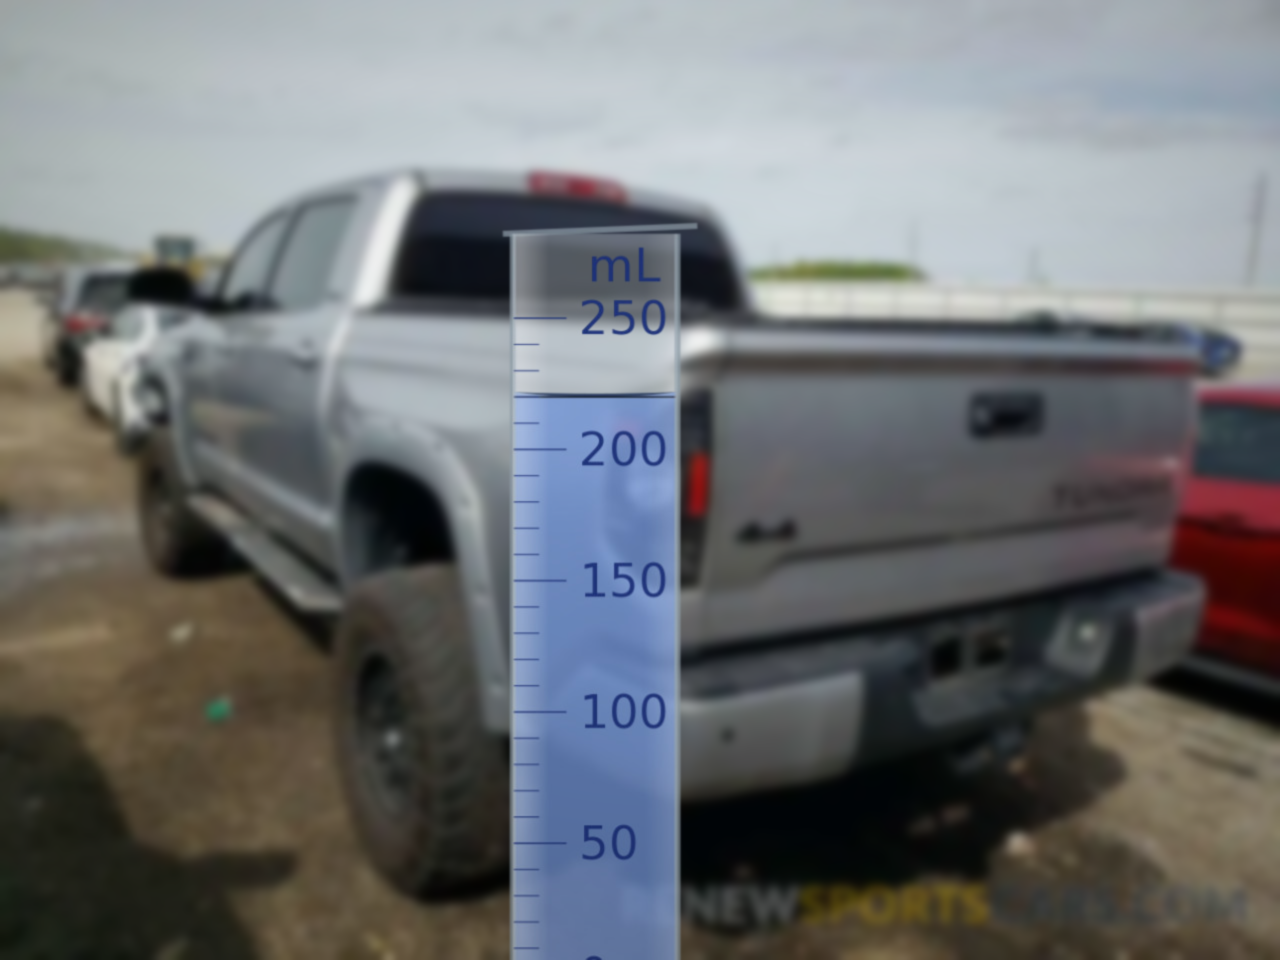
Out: 220mL
